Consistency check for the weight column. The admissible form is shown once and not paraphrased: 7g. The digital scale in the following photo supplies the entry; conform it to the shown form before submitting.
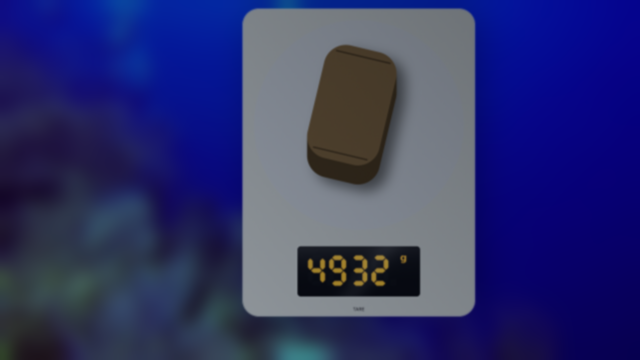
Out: 4932g
